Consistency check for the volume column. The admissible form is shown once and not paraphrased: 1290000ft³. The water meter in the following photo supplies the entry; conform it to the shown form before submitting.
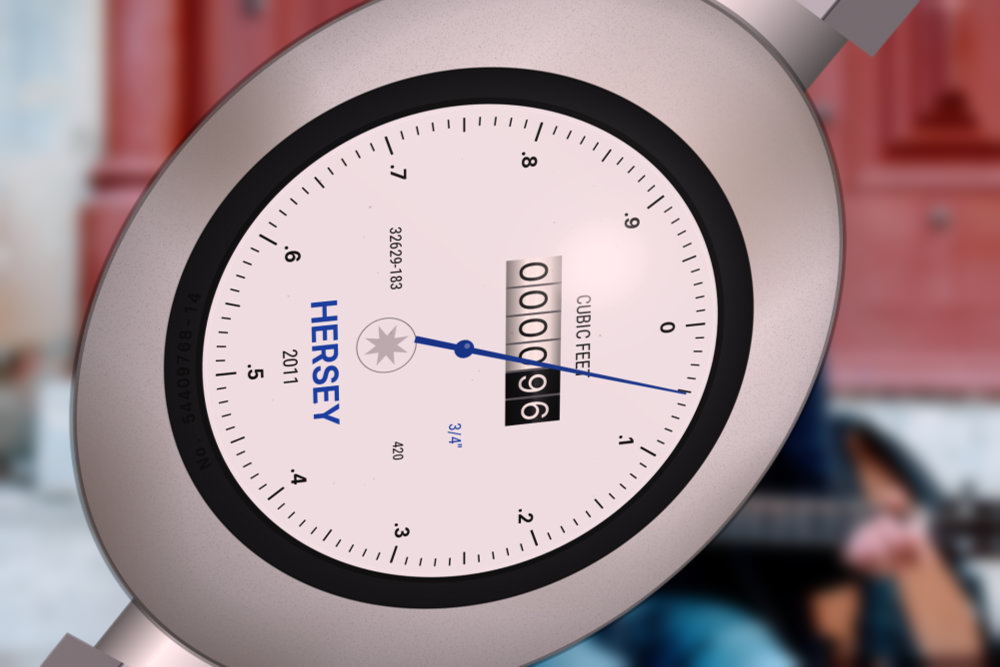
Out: 96.05ft³
